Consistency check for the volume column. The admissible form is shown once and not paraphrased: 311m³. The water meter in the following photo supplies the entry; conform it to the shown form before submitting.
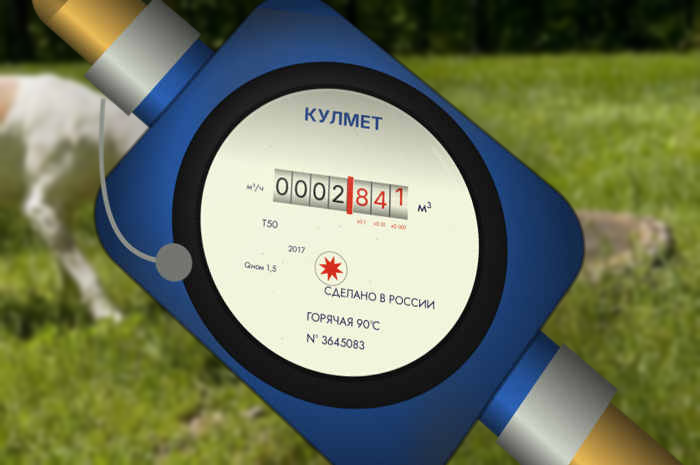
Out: 2.841m³
